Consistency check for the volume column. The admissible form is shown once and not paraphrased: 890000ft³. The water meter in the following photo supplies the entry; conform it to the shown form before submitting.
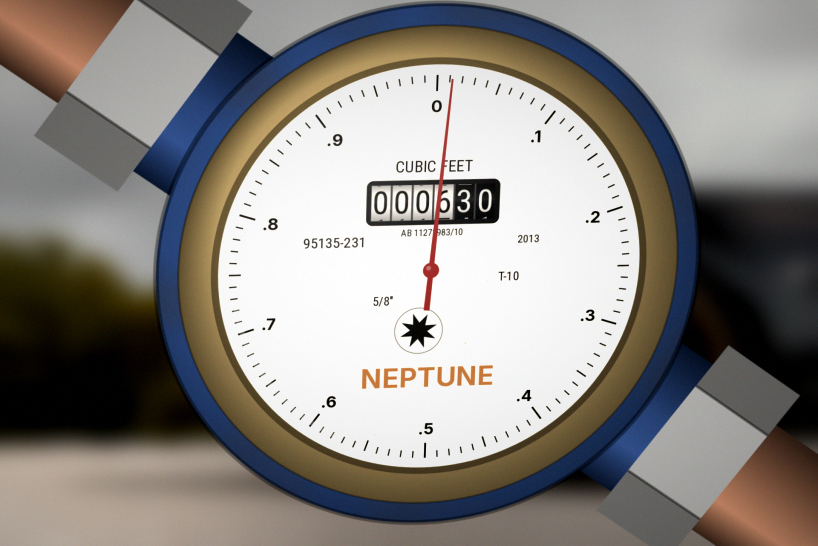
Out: 630.01ft³
